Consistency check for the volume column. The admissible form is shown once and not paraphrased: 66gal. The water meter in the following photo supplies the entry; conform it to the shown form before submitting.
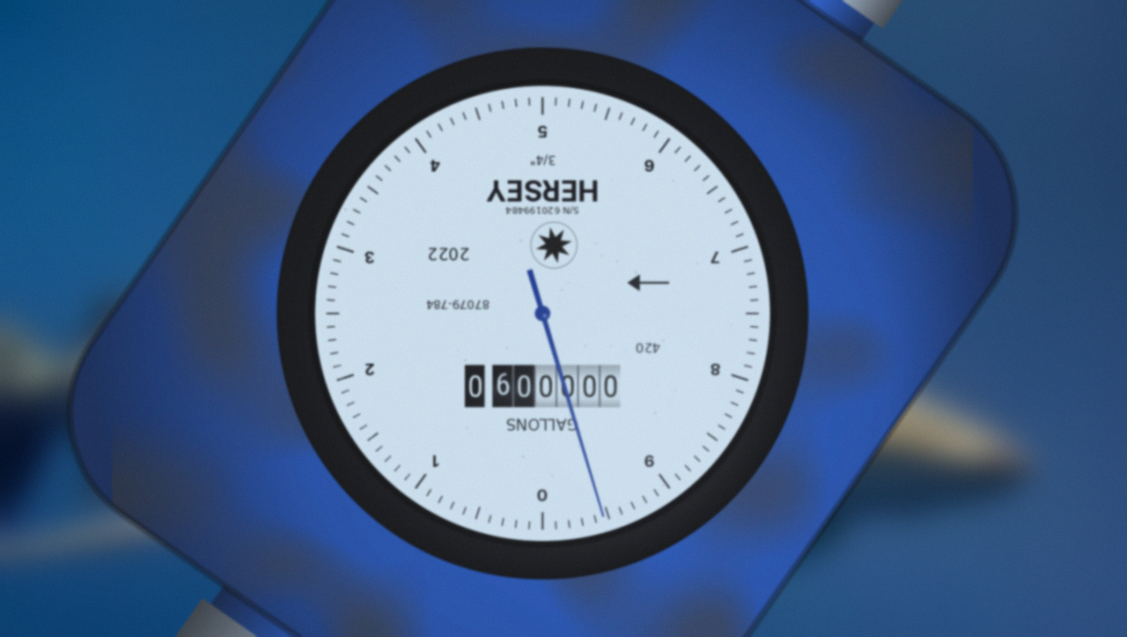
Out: 89.5gal
